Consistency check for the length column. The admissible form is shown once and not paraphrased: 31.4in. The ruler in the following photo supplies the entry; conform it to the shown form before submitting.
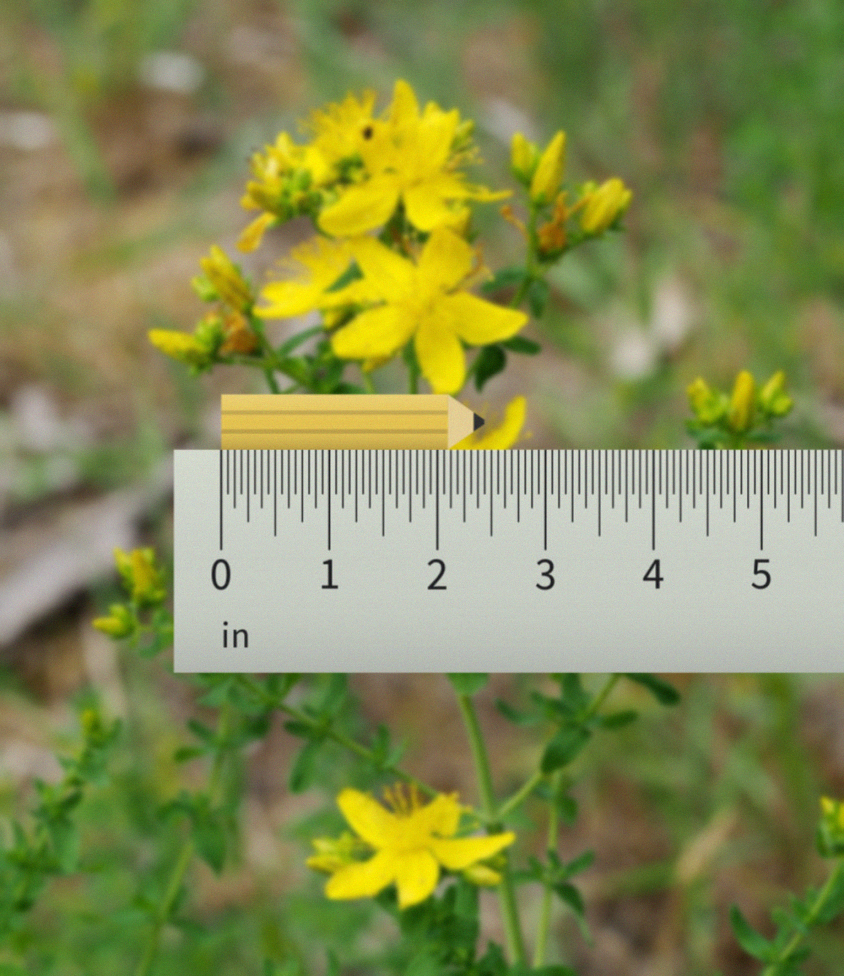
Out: 2.4375in
